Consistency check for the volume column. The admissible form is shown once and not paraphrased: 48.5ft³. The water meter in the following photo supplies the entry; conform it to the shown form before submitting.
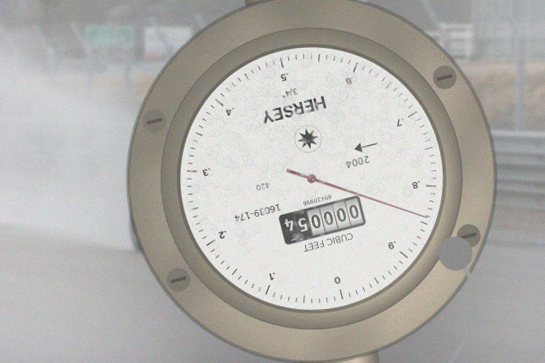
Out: 53.84ft³
